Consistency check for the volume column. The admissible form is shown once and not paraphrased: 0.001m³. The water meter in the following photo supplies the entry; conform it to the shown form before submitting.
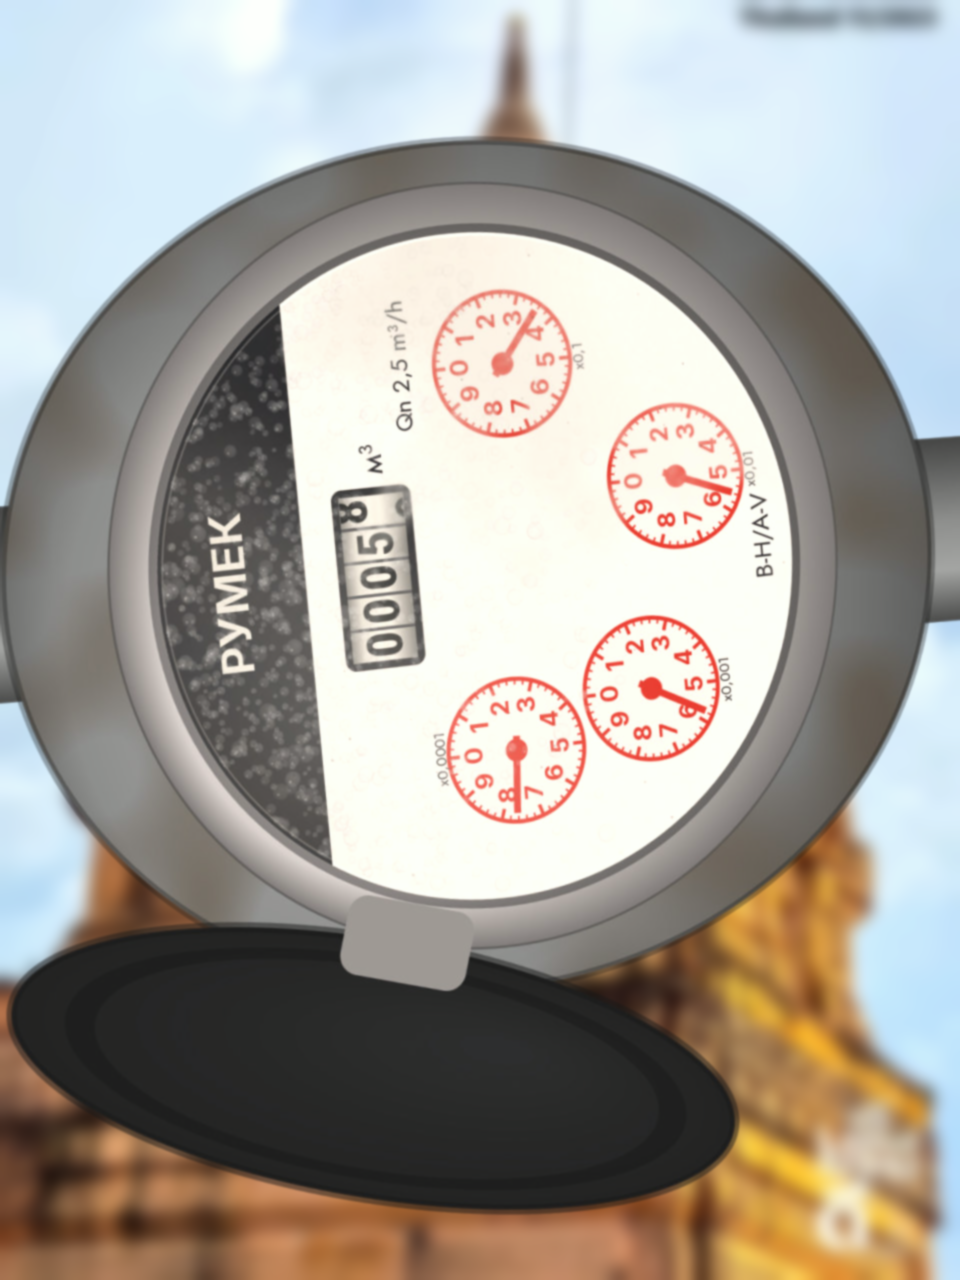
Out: 58.3557m³
